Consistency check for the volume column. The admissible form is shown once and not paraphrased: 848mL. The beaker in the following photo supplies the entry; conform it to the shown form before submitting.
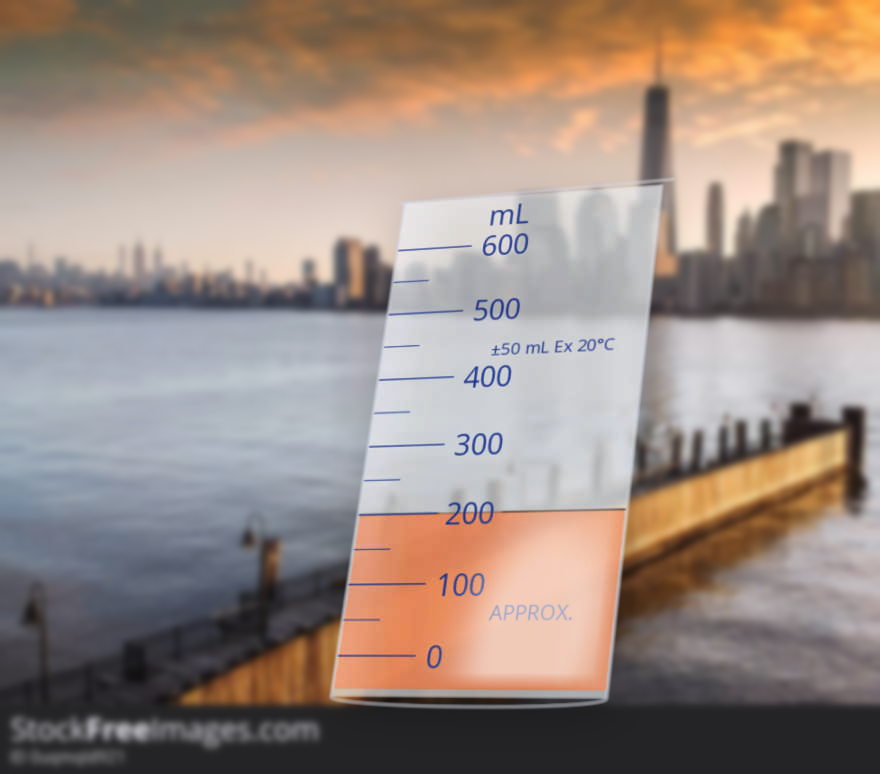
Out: 200mL
